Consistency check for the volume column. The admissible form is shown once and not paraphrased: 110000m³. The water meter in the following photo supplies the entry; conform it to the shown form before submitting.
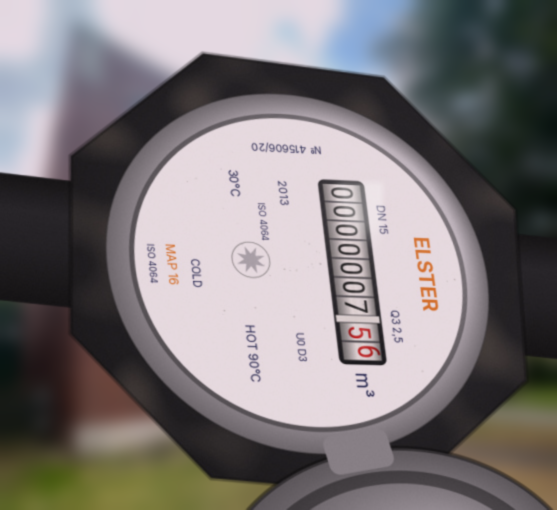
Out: 7.56m³
